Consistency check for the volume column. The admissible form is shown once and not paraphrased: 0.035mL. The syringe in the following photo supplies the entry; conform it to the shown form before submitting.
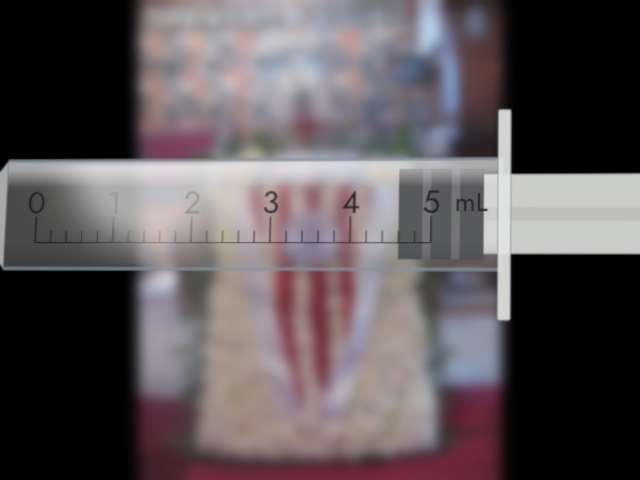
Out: 4.6mL
